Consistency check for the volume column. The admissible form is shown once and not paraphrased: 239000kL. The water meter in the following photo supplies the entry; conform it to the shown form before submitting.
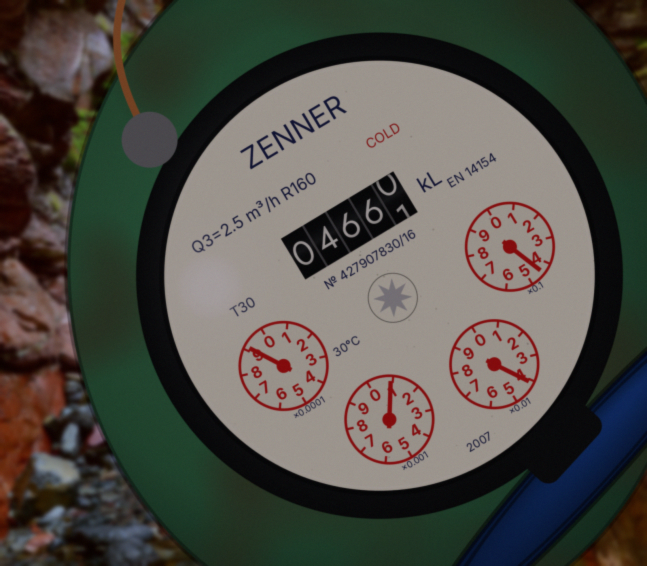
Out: 4660.4409kL
